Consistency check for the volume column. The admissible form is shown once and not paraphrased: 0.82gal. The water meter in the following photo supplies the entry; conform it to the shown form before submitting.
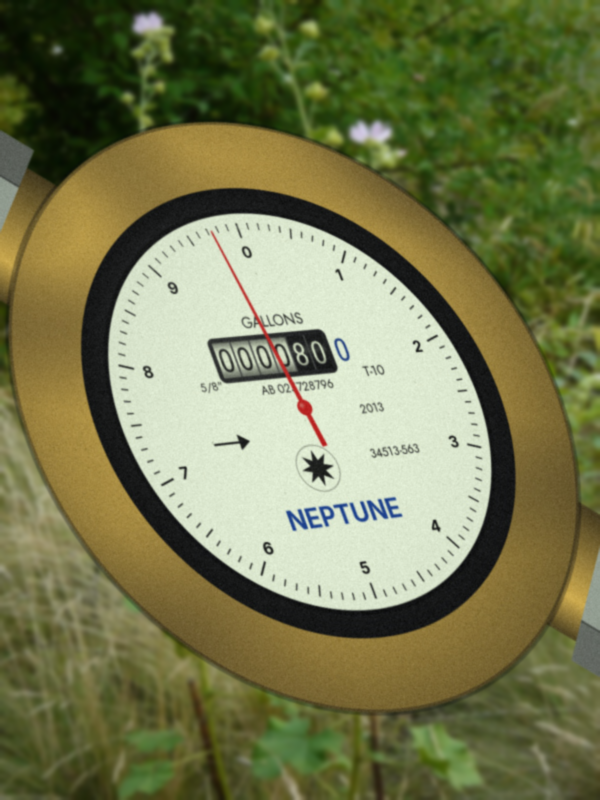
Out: 799.7gal
